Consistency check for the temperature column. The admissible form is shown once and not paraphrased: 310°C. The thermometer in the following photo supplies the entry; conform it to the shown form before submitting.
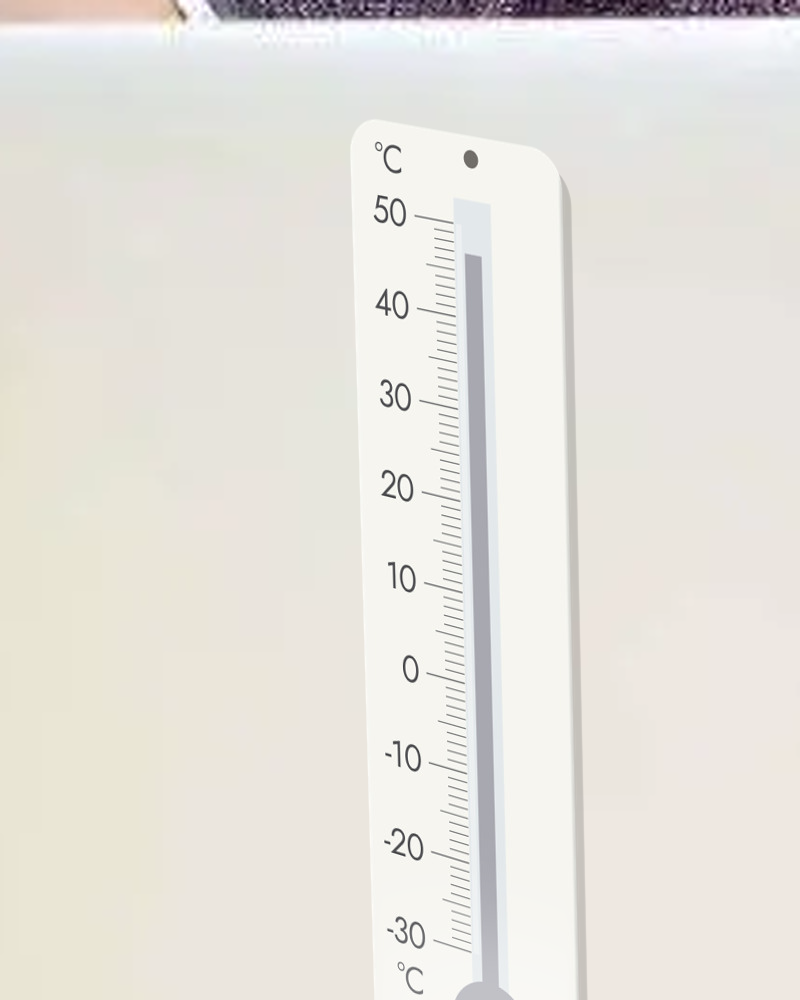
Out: 47°C
